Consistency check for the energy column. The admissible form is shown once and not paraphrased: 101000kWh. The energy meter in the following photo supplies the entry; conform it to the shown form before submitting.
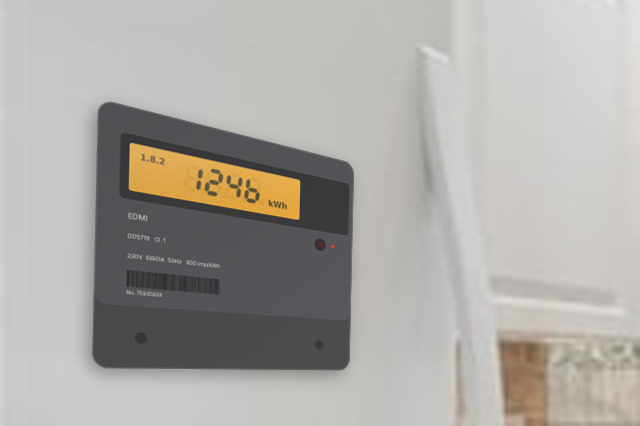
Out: 1246kWh
